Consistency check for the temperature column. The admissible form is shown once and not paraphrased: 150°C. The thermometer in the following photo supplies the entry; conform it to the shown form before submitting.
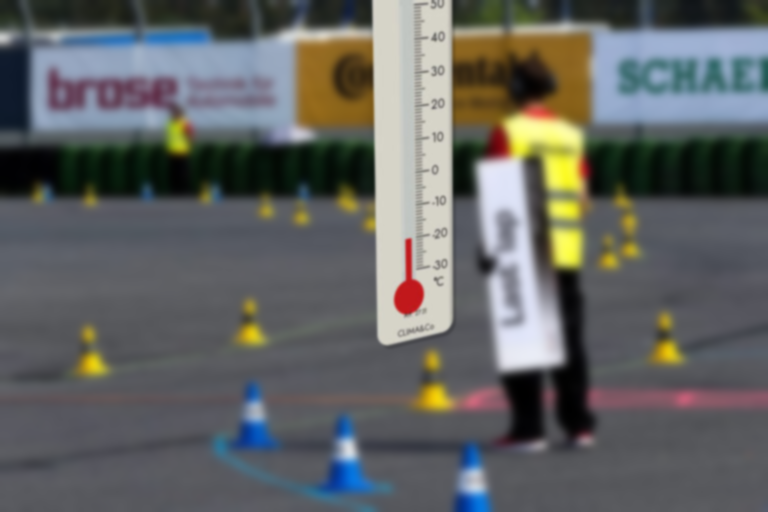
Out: -20°C
